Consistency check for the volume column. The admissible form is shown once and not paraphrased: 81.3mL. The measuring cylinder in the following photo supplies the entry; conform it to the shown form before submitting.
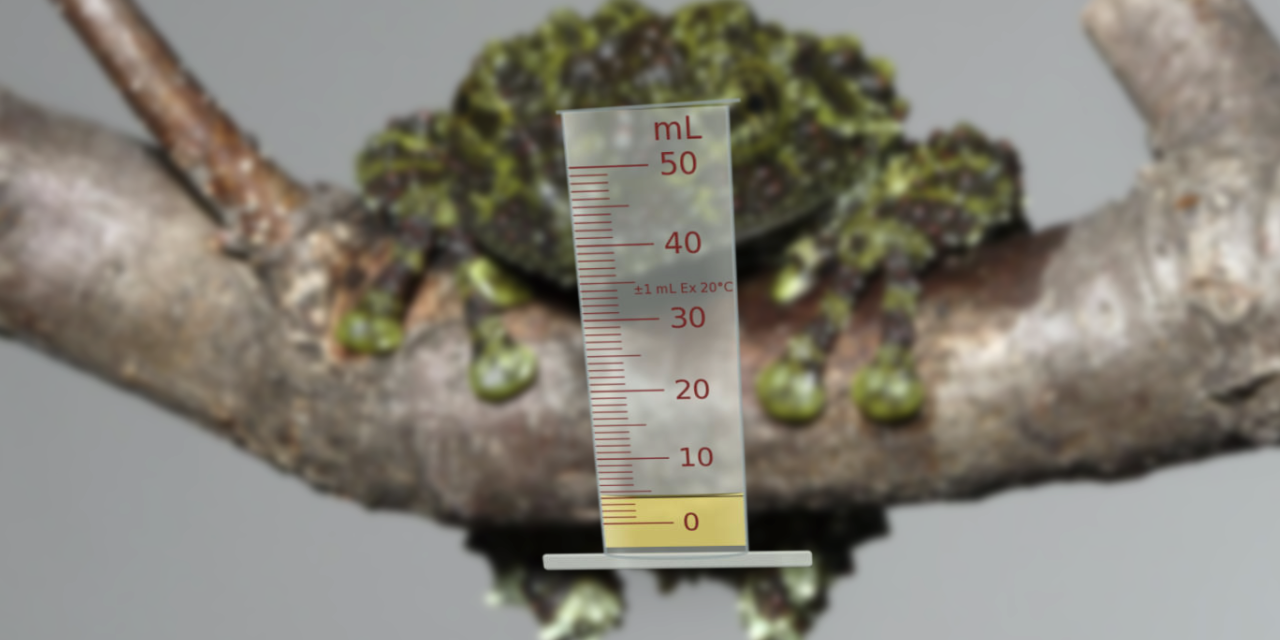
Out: 4mL
